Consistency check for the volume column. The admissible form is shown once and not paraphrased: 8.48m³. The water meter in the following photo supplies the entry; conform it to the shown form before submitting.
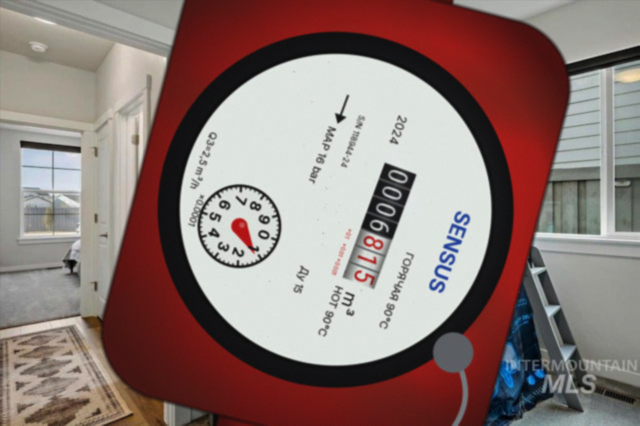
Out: 6.8151m³
